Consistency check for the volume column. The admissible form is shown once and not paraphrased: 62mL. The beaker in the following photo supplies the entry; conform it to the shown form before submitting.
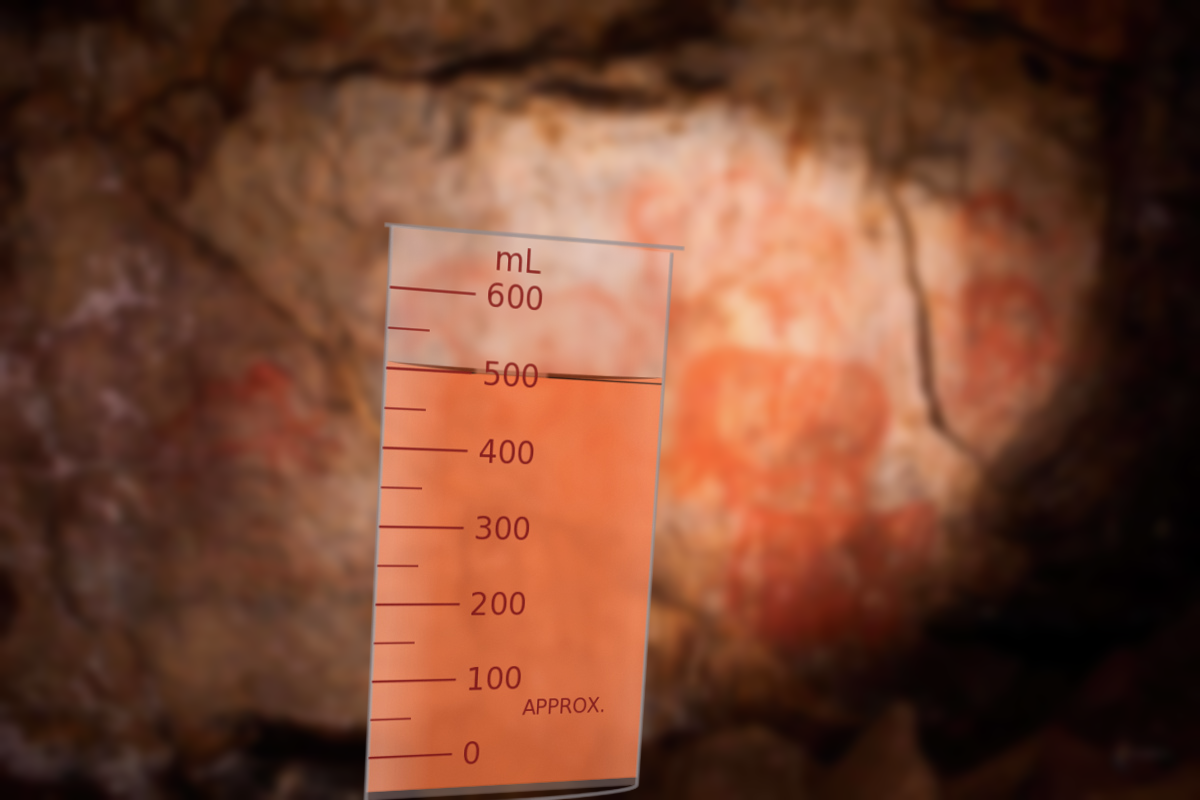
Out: 500mL
